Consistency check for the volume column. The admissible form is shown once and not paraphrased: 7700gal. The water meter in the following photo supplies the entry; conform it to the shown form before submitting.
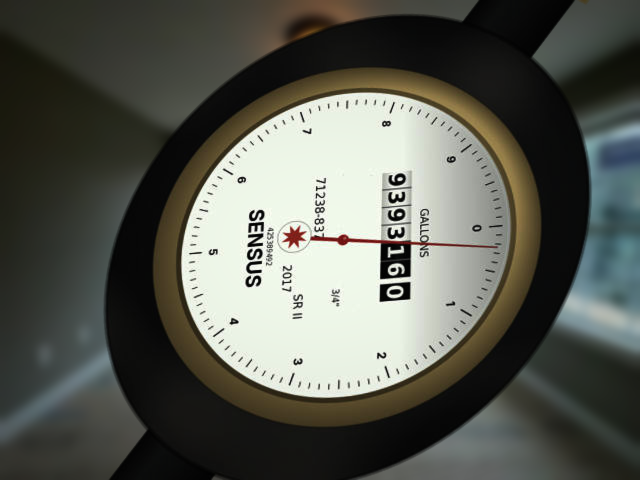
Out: 9393160.2gal
